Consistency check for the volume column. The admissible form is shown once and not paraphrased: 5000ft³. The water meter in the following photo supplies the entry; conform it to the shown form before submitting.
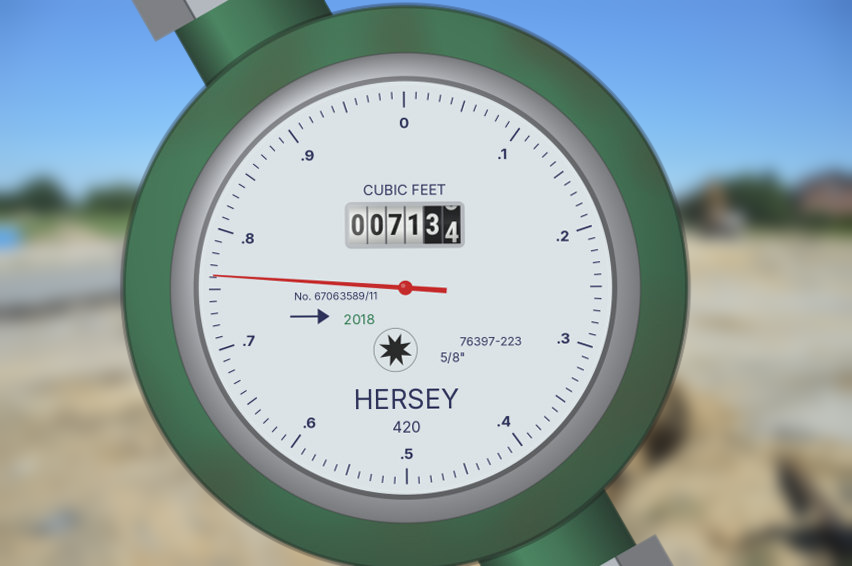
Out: 7133.76ft³
